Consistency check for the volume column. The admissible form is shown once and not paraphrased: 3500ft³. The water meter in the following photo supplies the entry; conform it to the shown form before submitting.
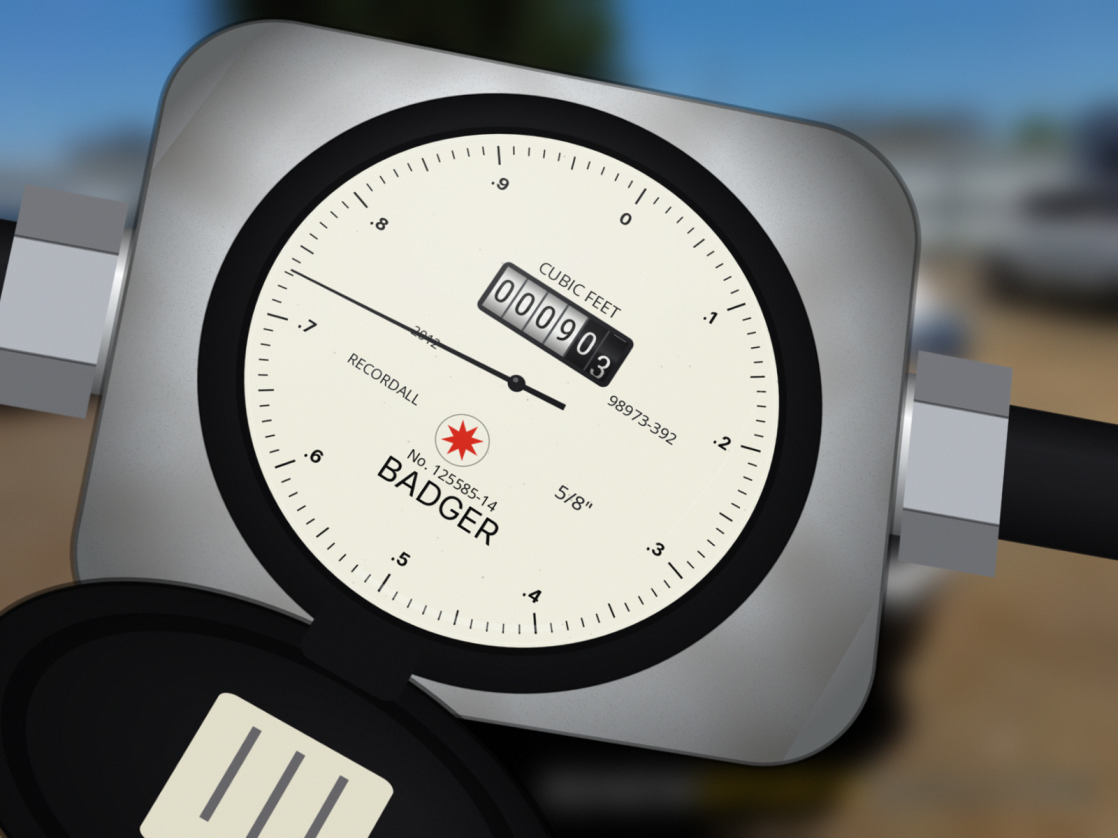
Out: 902.73ft³
